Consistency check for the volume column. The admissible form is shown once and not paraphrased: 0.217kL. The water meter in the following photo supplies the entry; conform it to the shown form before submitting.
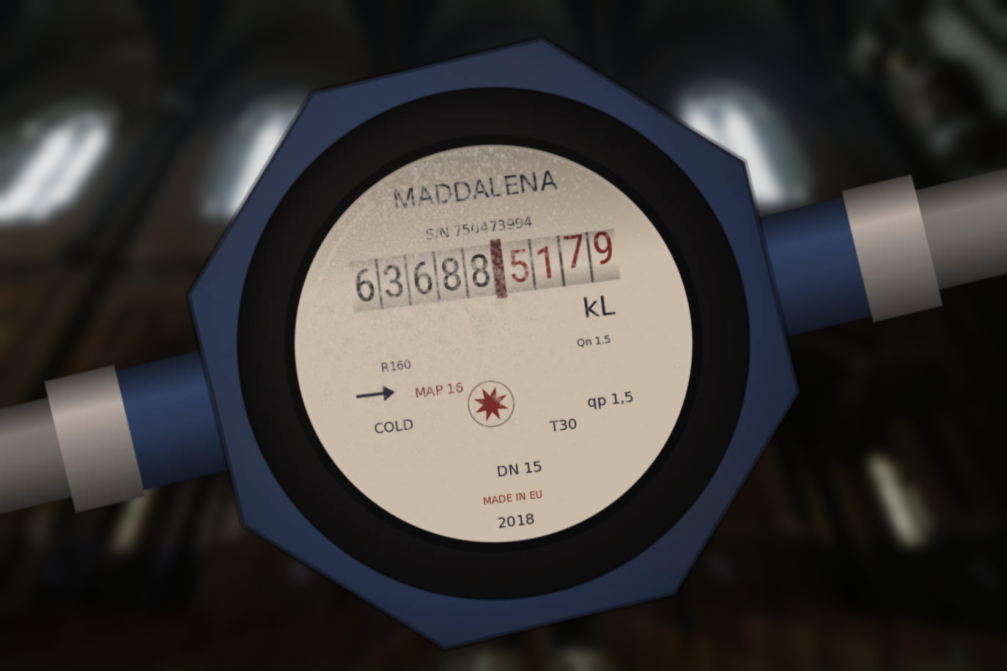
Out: 63688.5179kL
